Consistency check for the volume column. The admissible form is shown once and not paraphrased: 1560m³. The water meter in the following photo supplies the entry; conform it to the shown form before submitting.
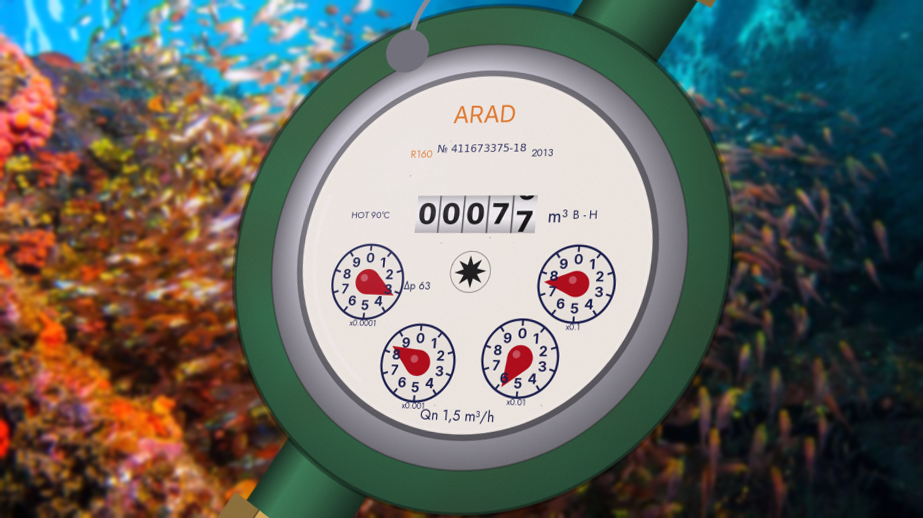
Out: 76.7583m³
